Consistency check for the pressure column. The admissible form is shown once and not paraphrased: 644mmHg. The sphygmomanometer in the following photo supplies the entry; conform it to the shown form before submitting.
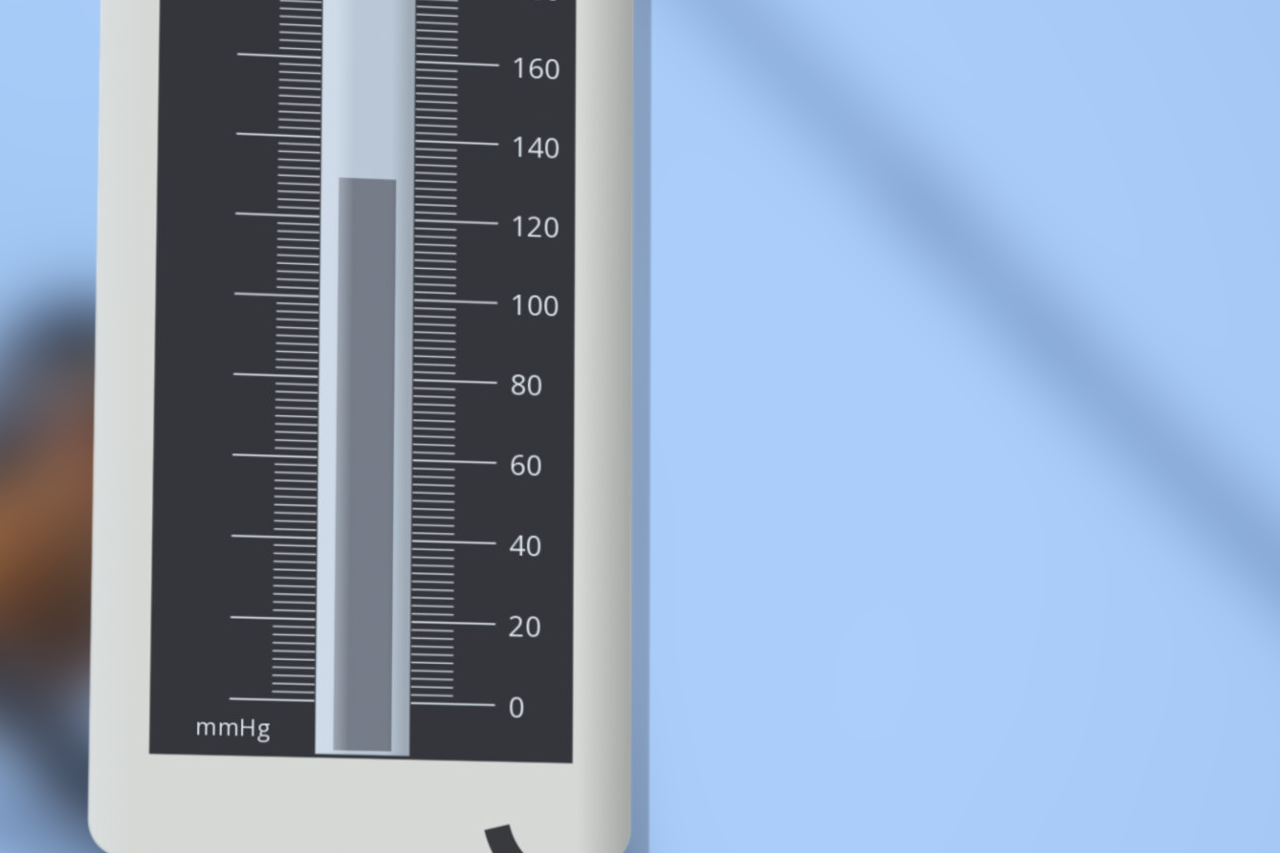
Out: 130mmHg
